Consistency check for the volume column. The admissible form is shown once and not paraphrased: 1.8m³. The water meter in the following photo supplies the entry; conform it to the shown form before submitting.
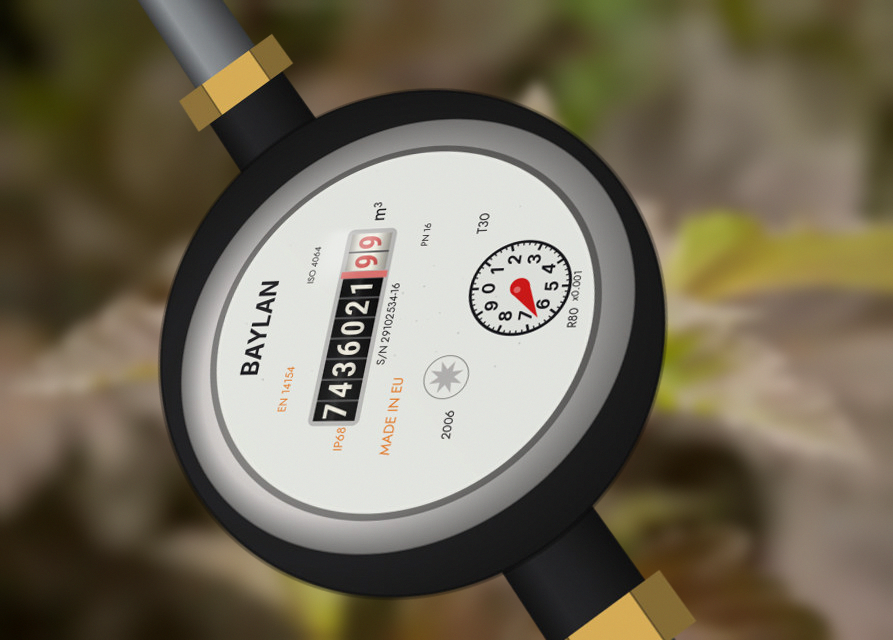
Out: 7436021.996m³
